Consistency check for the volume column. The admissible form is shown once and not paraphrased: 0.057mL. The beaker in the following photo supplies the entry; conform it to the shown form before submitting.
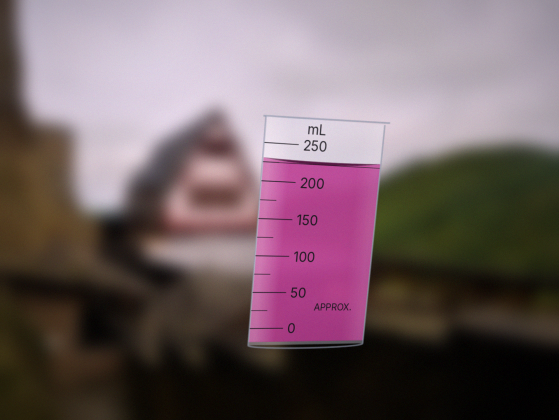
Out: 225mL
